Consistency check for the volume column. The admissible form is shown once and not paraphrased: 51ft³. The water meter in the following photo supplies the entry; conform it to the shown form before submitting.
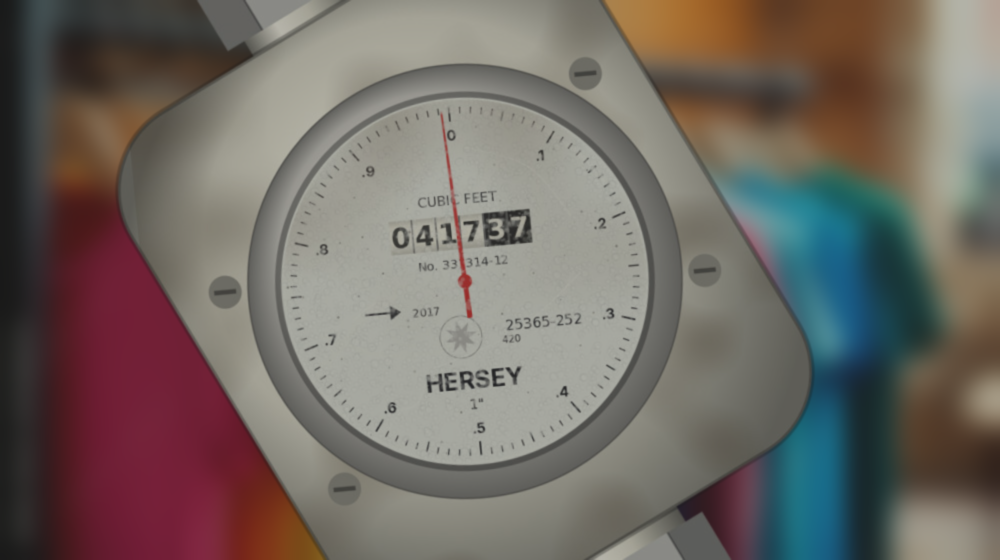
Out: 41736.99ft³
